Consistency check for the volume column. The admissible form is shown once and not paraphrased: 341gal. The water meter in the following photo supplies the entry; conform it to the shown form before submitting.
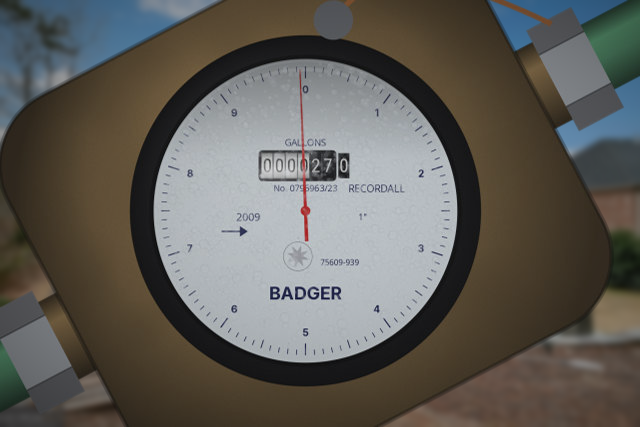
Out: 269.9gal
